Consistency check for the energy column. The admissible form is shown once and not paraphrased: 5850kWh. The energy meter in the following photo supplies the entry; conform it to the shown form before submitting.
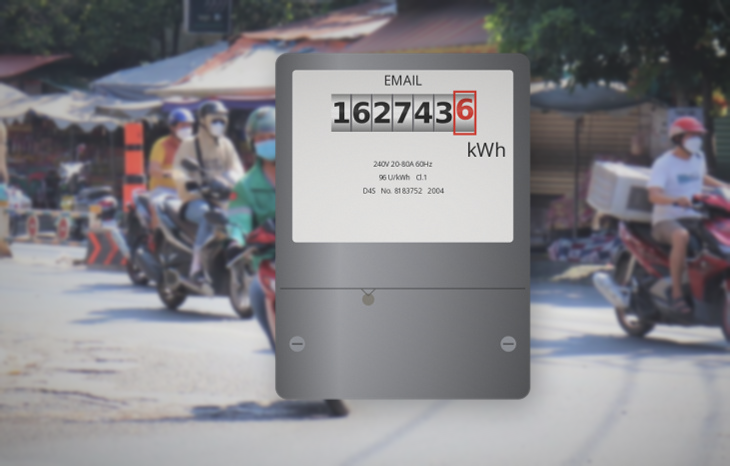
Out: 162743.6kWh
